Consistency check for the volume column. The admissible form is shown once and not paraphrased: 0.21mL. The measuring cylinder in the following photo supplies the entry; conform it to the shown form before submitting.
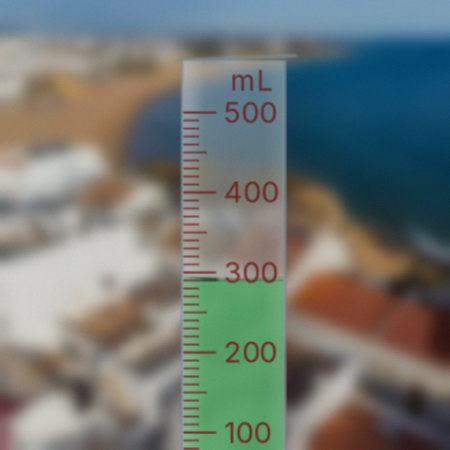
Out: 290mL
